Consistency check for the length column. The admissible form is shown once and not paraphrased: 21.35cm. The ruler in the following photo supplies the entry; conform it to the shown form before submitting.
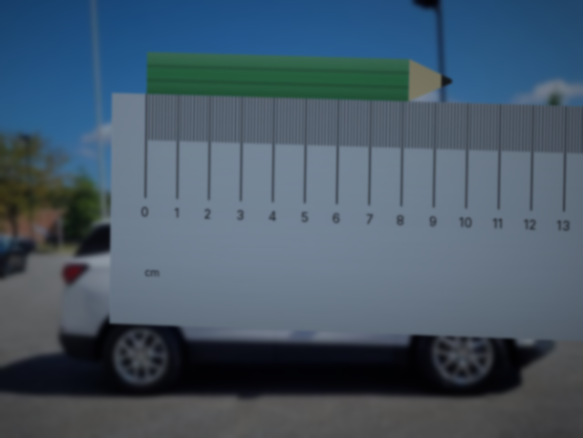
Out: 9.5cm
